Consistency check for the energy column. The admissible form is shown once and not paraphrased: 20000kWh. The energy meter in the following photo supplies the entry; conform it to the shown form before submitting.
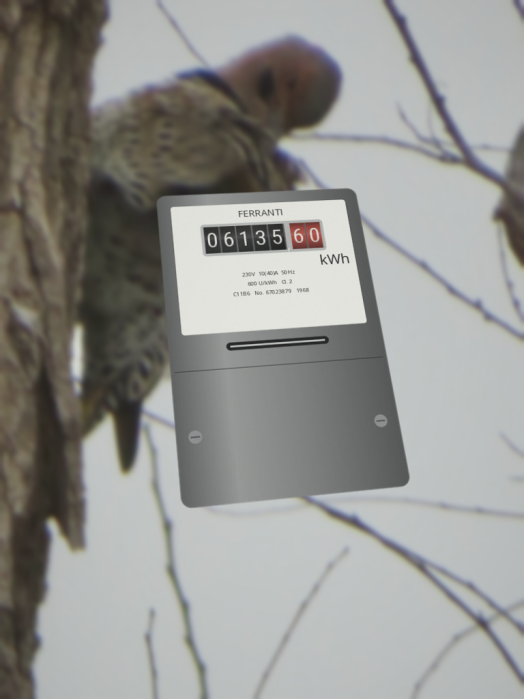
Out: 6135.60kWh
